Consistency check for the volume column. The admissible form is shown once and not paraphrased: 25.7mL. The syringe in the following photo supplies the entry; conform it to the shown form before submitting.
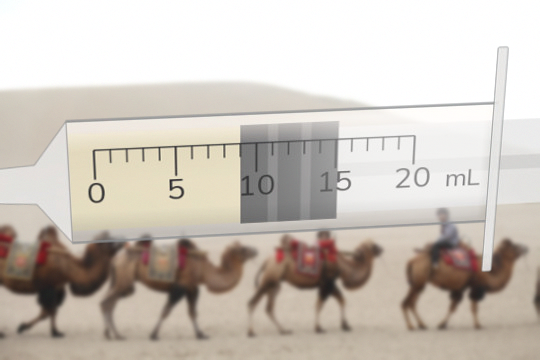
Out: 9mL
